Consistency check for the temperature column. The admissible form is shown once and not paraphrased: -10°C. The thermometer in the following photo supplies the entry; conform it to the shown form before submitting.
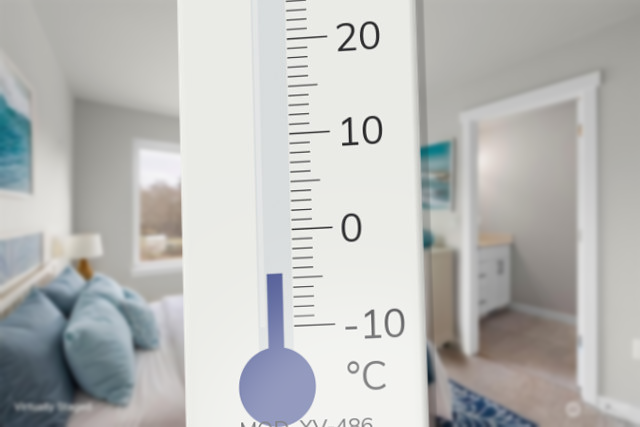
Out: -4.5°C
